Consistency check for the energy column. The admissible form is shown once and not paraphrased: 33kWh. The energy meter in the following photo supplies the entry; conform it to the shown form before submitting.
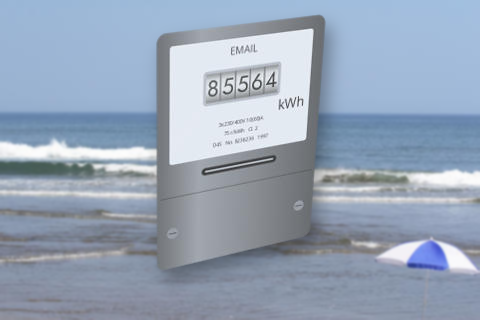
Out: 85564kWh
